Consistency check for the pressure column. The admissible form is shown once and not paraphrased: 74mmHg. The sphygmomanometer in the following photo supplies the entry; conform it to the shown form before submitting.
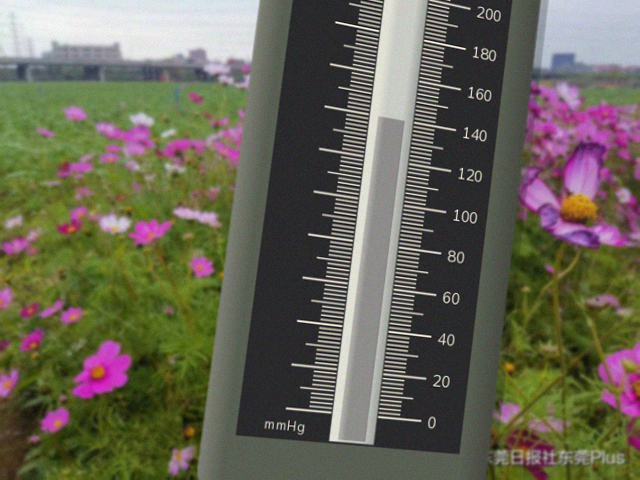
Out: 140mmHg
